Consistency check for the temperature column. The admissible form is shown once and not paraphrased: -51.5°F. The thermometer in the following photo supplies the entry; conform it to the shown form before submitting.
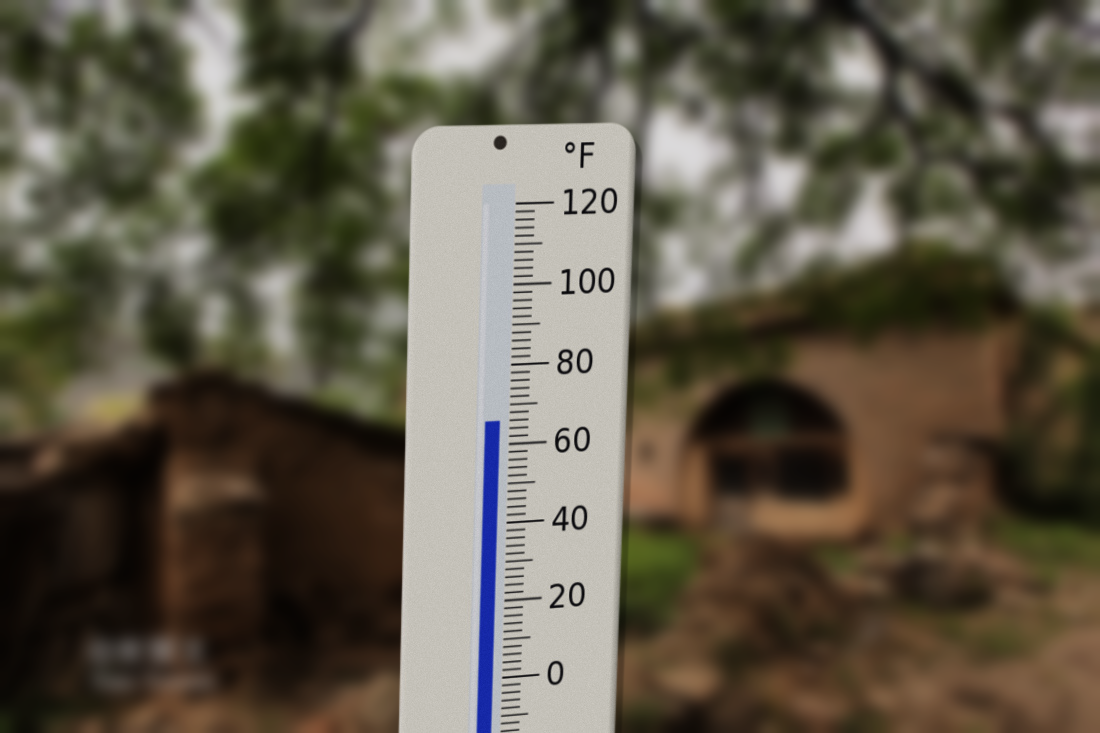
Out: 66°F
